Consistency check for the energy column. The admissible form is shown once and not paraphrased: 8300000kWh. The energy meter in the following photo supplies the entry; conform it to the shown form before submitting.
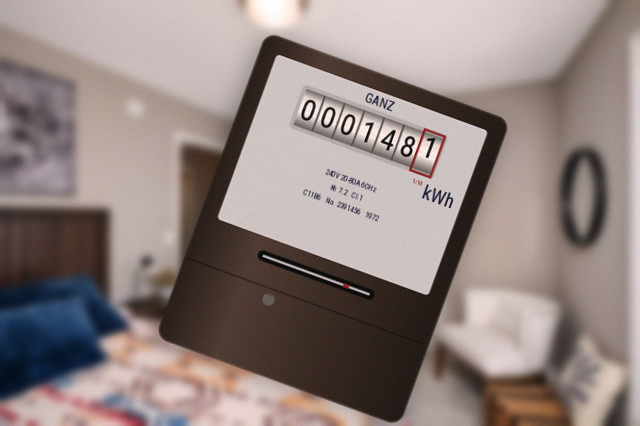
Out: 148.1kWh
